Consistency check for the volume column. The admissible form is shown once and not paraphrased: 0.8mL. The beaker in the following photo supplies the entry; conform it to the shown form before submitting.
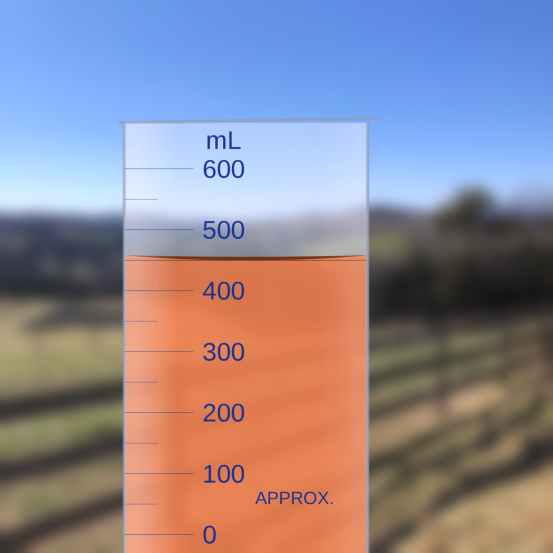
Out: 450mL
